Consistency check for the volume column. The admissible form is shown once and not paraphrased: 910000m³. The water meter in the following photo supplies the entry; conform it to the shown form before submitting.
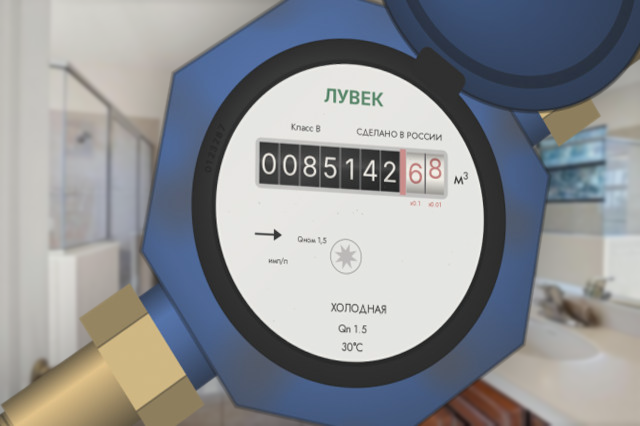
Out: 85142.68m³
